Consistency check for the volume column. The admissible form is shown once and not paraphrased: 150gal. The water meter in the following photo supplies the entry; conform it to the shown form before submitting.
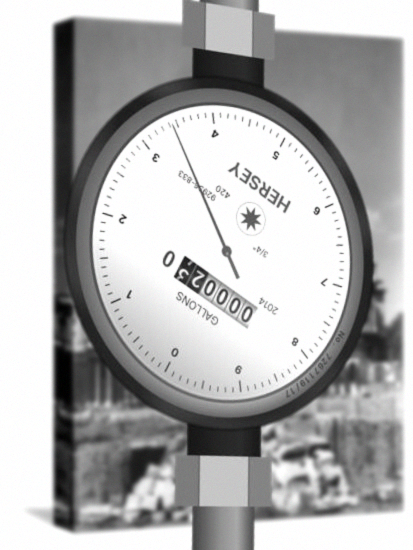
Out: 233.4gal
